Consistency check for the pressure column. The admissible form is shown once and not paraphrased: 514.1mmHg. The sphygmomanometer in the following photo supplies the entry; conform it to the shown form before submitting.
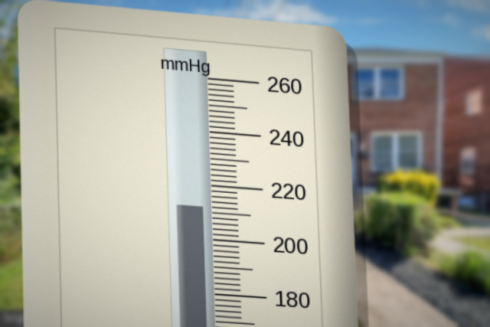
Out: 212mmHg
